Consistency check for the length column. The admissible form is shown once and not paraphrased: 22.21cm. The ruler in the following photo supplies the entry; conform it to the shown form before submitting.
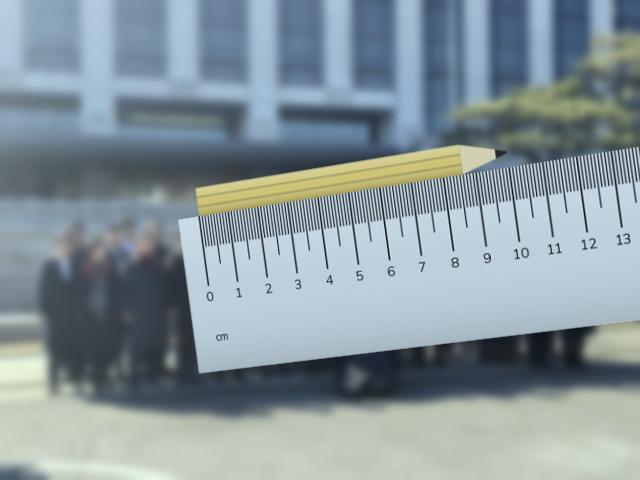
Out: 10cm
